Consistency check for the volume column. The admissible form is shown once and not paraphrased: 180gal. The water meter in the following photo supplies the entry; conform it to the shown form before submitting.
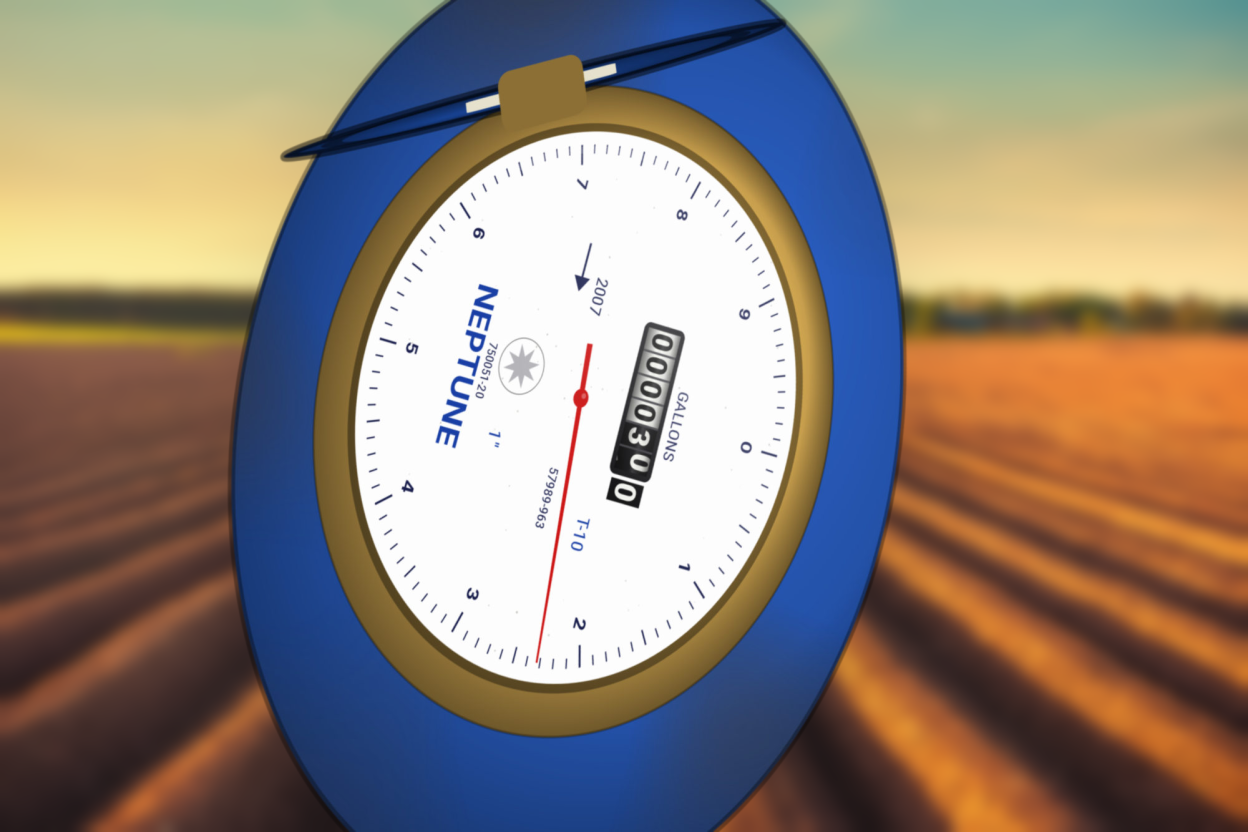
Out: 302.3gal
